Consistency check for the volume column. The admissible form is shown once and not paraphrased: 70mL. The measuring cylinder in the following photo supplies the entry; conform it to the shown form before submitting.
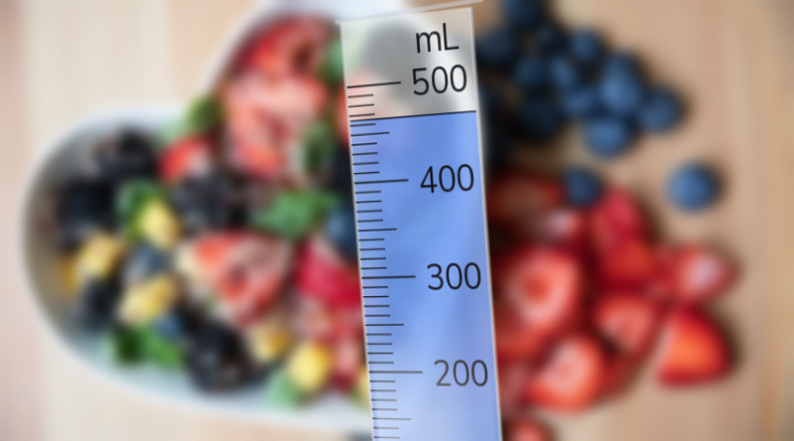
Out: 465mL
